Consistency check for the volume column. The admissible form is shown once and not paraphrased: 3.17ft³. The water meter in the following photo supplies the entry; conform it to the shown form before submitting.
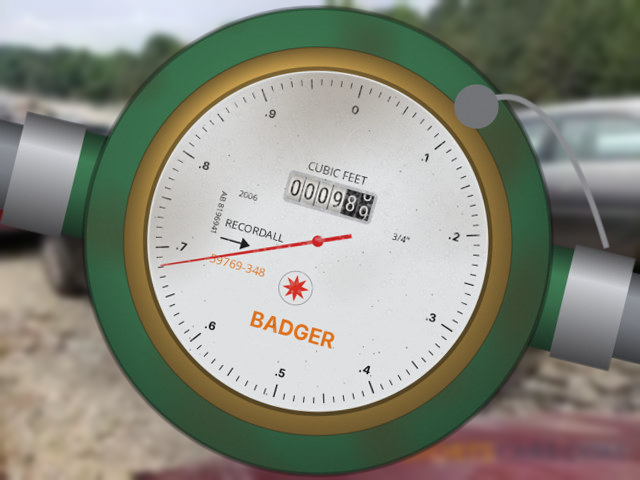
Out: 988.68ft³
